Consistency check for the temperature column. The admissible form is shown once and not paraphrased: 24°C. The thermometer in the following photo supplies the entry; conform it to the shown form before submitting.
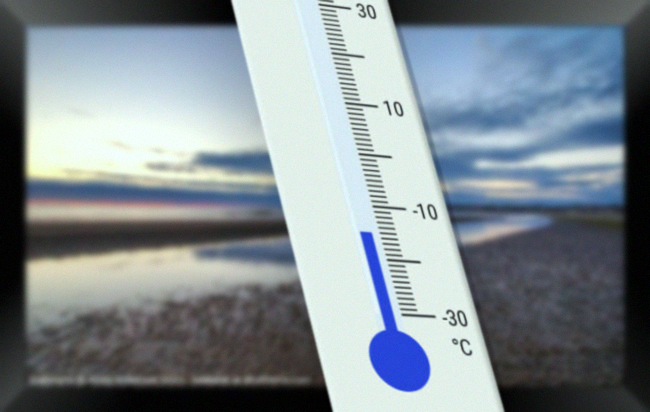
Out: -15°C
